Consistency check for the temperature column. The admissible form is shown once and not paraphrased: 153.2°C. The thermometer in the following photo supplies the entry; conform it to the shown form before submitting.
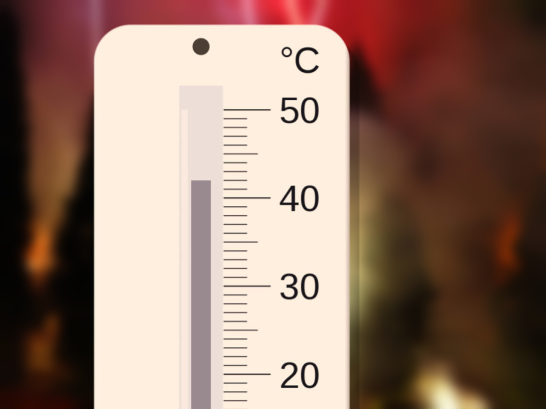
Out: 42°C
